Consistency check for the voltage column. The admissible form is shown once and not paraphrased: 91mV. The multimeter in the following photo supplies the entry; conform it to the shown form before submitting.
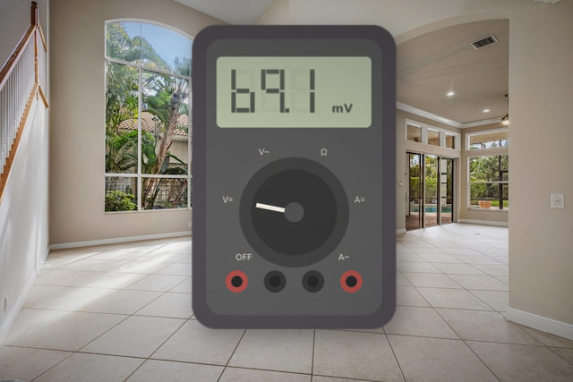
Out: 69.1mV
